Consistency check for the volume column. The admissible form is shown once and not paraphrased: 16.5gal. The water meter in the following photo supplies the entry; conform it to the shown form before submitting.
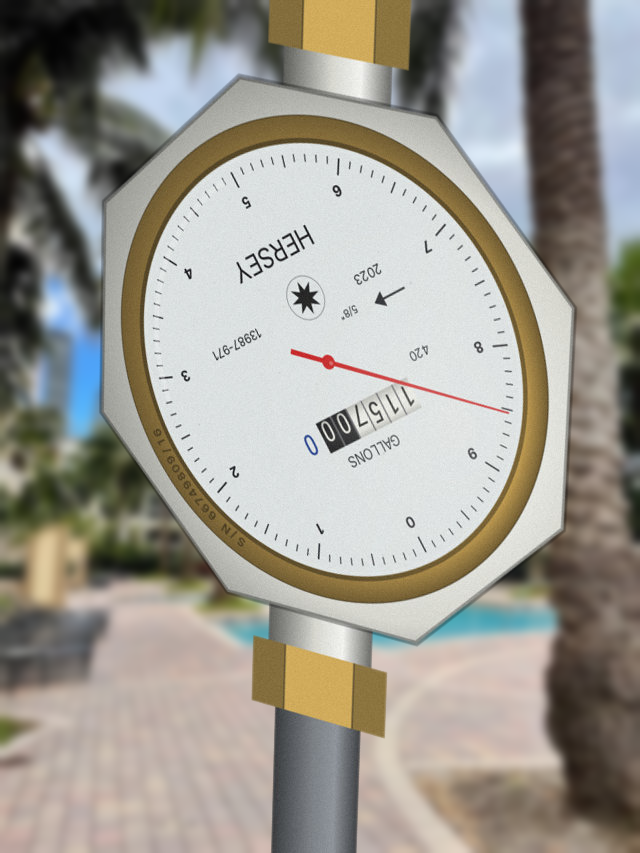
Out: 1156998.5gal
